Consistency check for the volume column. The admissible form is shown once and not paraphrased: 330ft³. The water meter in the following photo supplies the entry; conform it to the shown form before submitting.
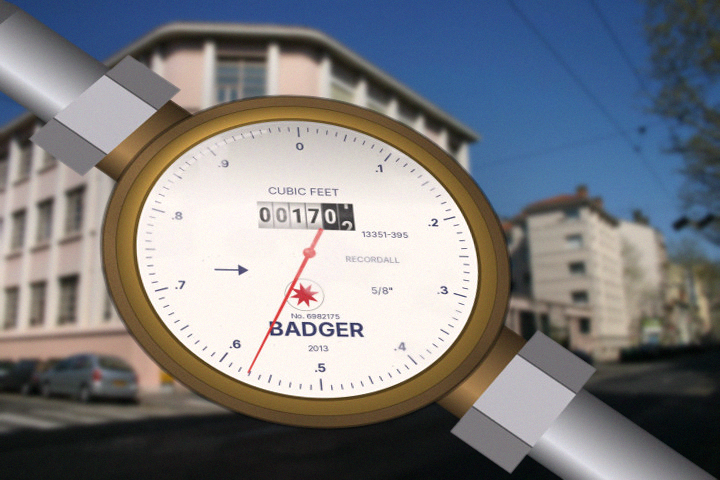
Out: 1701.57ft³
